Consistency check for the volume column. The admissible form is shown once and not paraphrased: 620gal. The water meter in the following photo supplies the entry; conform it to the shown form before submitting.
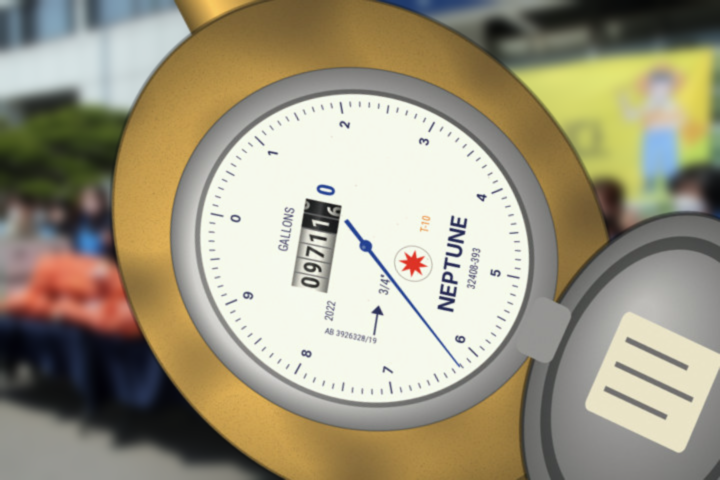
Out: 971156.2gal
